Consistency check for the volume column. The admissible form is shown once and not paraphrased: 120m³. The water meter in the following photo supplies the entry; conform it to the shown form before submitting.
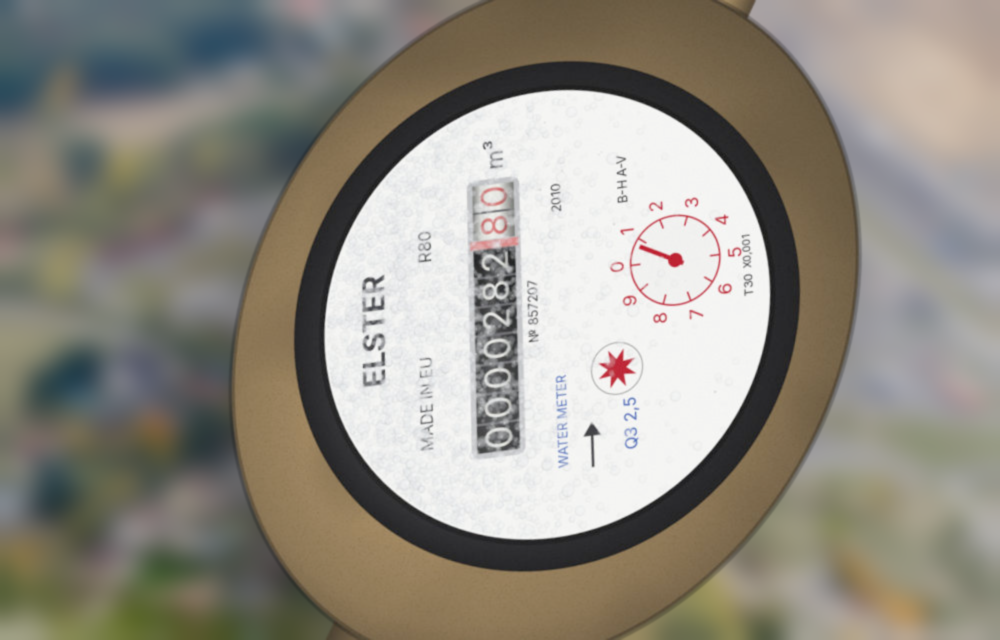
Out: 282.800m³
